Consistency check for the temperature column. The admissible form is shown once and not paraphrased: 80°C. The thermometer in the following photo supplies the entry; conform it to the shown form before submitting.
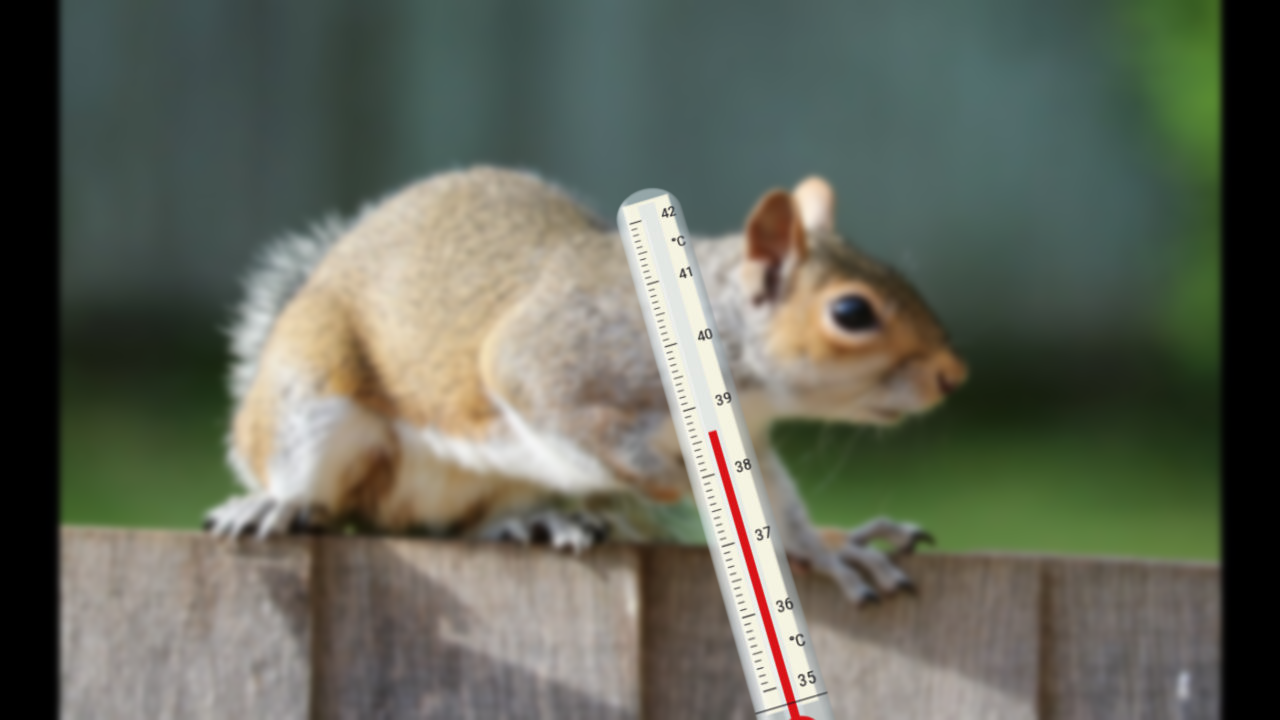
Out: 38.6°C
